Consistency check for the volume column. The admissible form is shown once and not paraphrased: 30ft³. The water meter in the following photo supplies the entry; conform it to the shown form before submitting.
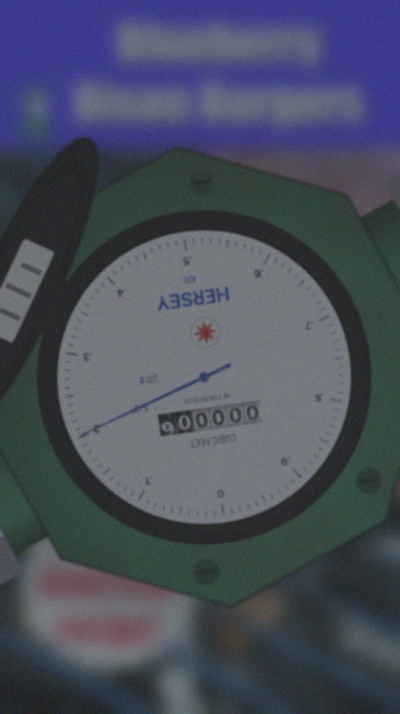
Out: 6.20ft³
